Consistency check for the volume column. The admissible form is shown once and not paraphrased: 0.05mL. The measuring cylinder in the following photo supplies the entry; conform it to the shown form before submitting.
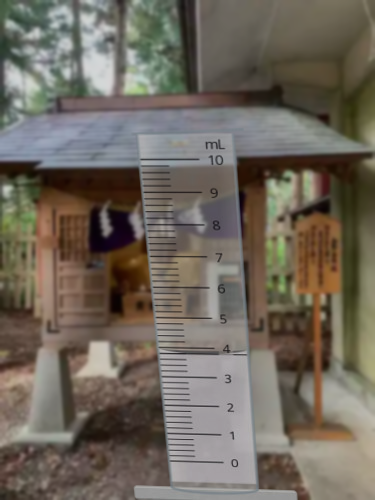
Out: 3.8mL
